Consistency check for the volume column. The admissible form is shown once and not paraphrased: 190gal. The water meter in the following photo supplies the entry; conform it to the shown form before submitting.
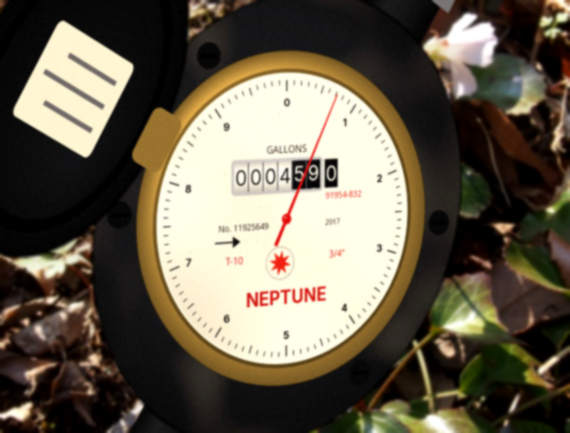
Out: 4590.7gal
